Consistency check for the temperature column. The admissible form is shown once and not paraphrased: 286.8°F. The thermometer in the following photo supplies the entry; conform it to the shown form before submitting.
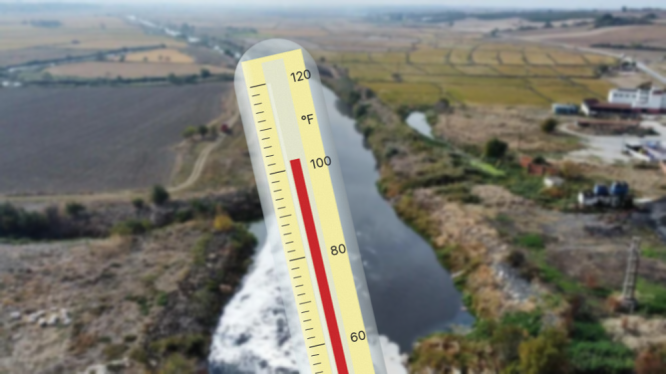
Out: 102°F
